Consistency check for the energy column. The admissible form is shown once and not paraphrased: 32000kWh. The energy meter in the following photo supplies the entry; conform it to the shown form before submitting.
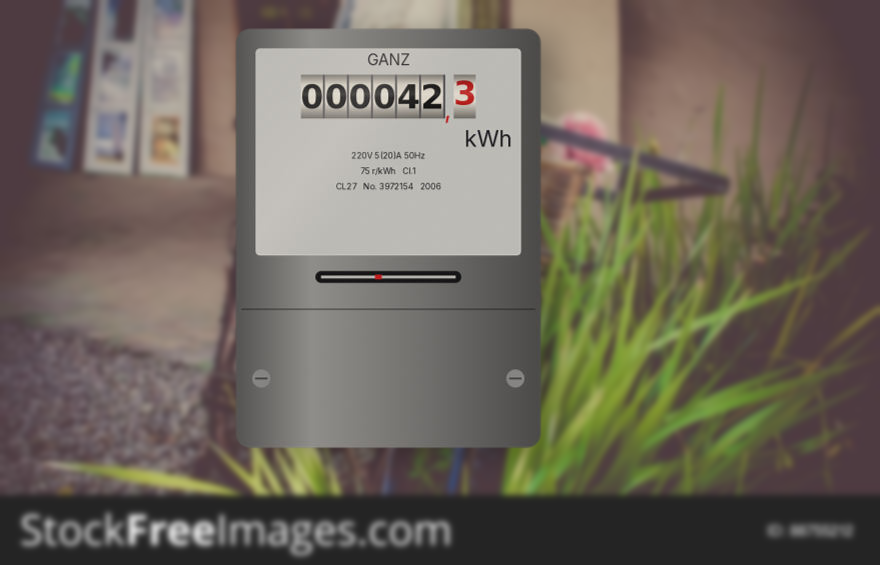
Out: 42.3kWh
